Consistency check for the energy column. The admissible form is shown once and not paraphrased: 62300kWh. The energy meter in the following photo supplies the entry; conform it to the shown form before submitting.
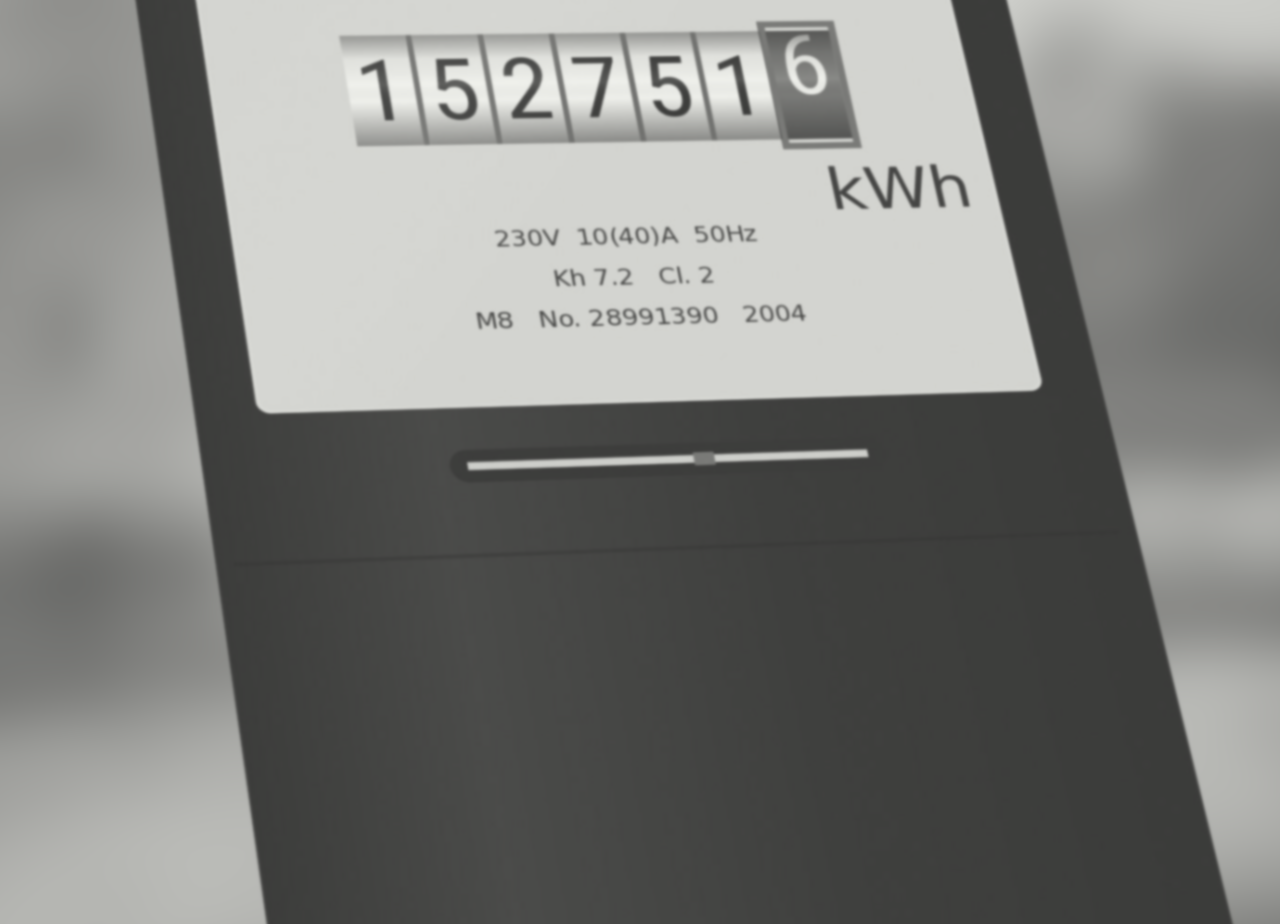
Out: 152751.6kWh
